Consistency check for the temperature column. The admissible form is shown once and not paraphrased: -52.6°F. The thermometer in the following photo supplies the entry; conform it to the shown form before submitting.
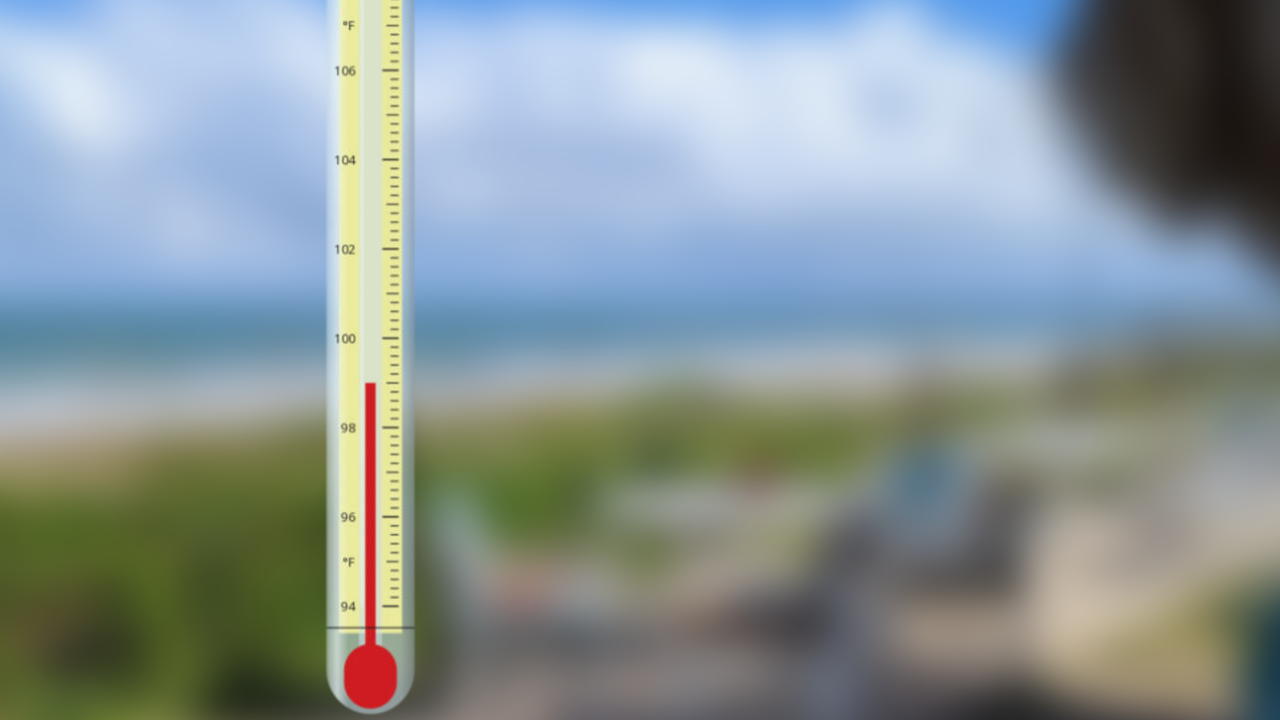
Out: 99°F
